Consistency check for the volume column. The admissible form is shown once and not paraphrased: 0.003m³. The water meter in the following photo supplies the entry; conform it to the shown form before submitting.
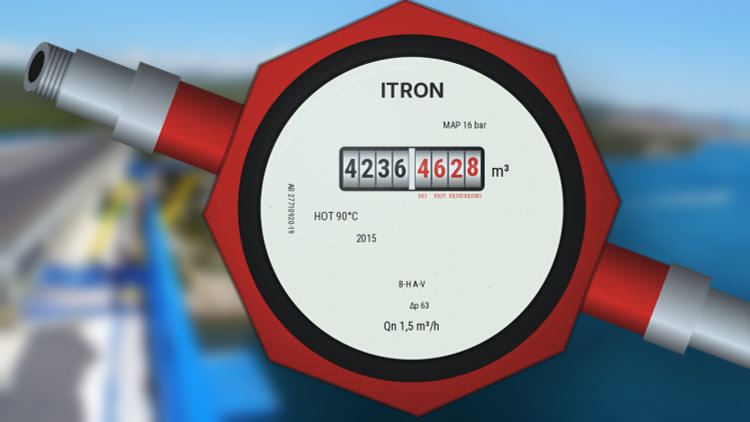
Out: 4236.4628m³
